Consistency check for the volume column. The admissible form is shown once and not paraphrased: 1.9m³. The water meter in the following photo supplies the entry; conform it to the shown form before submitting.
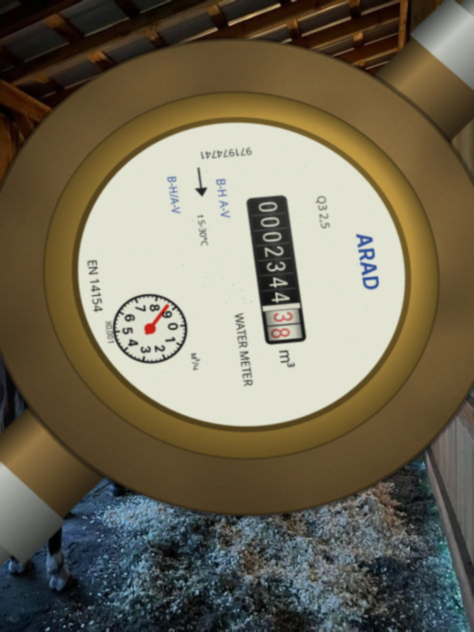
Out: 2344.378m³
